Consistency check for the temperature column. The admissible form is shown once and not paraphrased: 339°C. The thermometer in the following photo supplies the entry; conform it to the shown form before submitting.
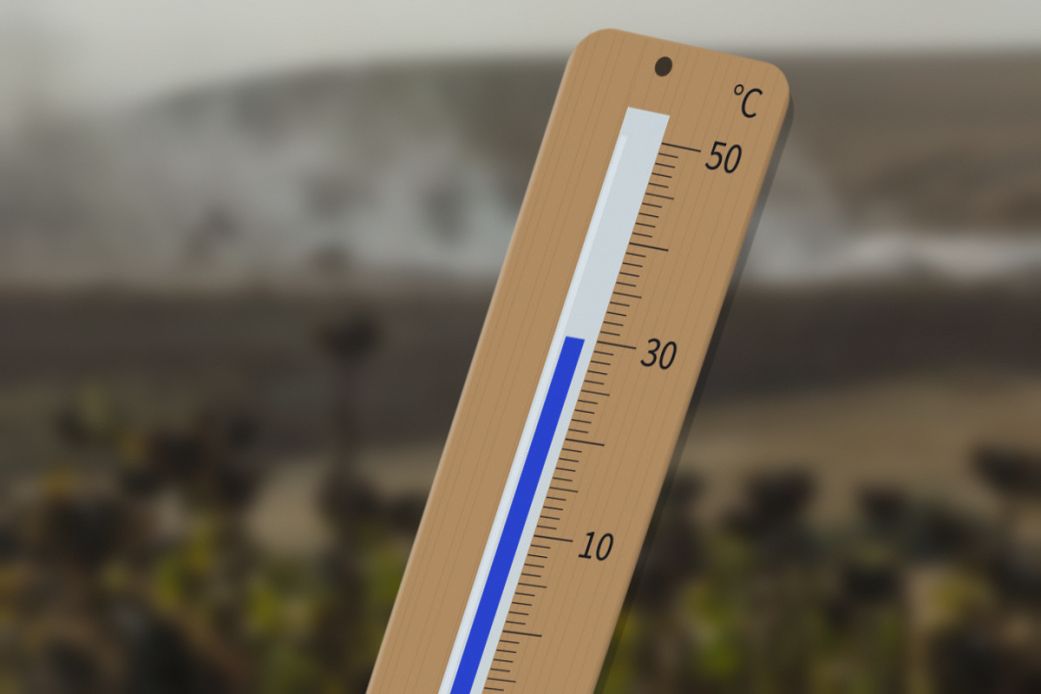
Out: 30°C
